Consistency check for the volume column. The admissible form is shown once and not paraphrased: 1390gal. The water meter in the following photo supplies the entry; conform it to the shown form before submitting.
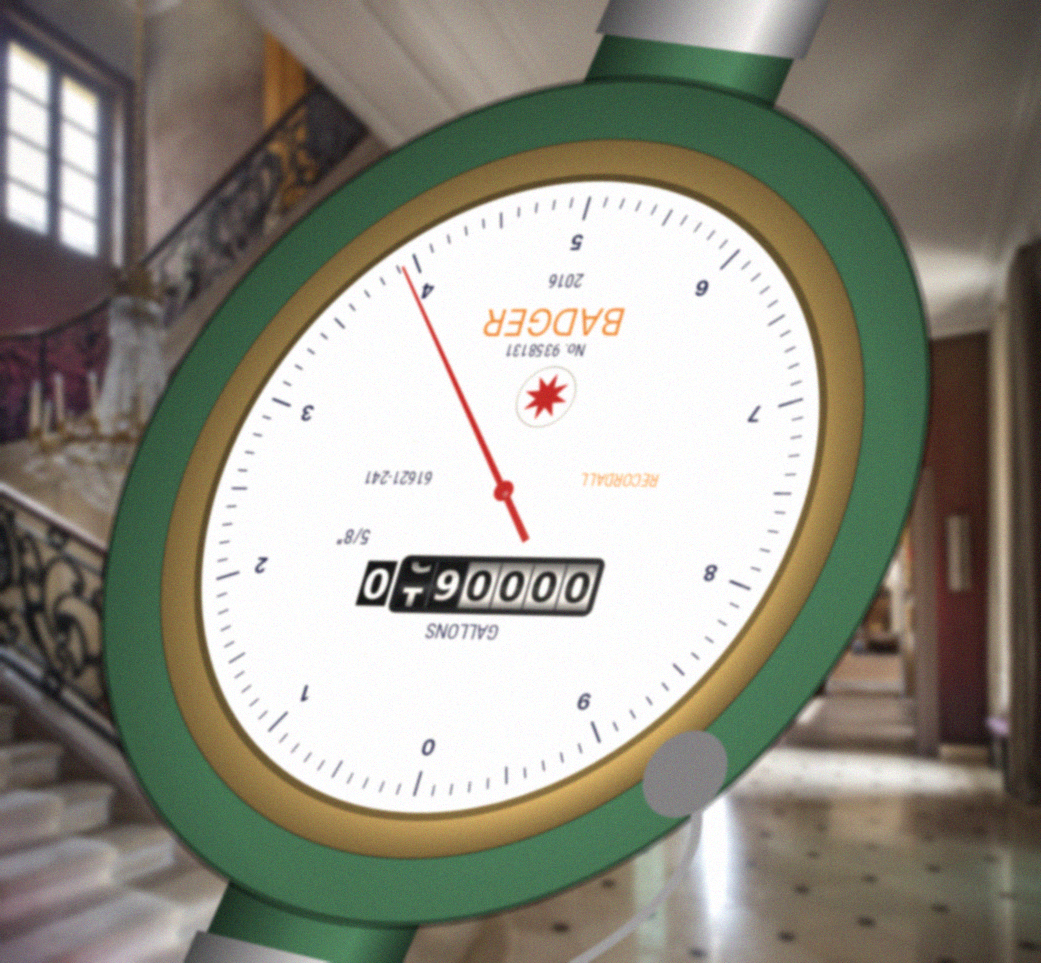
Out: 613.9gal
